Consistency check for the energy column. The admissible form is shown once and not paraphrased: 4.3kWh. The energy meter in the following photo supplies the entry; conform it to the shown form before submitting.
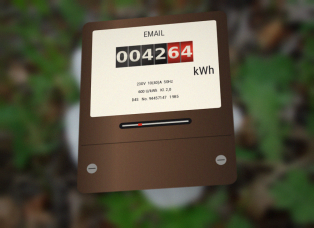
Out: 42.64kWh
